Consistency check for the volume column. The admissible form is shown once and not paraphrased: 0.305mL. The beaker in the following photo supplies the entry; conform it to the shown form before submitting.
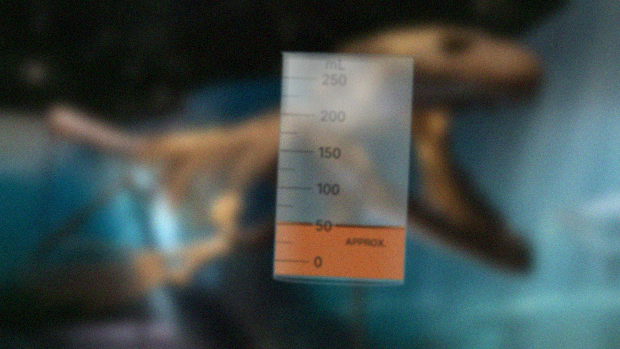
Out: 50mL
